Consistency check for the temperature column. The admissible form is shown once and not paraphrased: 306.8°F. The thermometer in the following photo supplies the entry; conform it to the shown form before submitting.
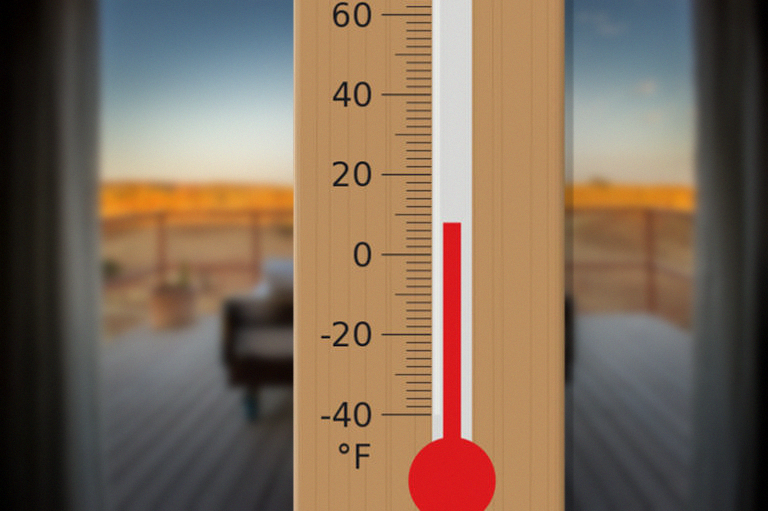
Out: 8°F
